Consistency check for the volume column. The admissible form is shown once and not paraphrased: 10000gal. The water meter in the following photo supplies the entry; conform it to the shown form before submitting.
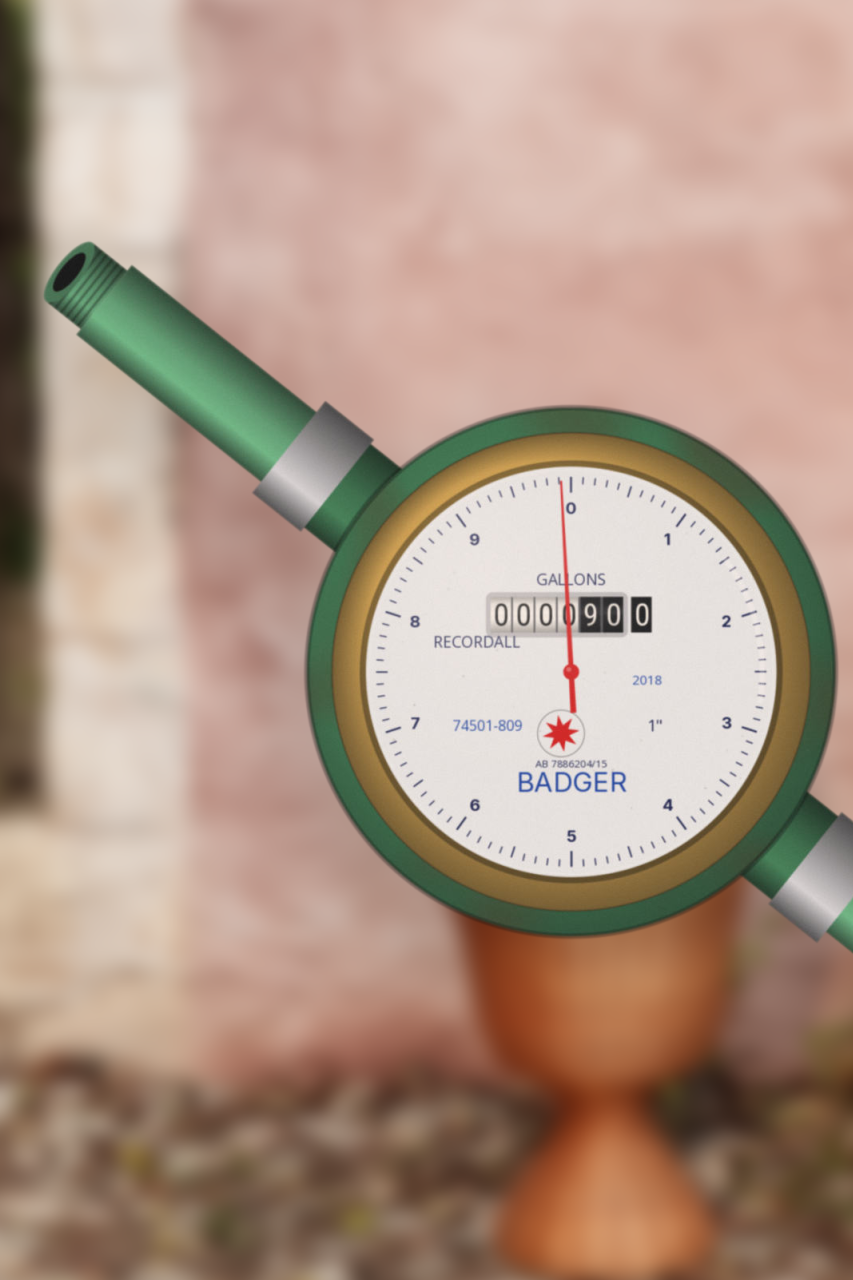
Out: 899.9gal
